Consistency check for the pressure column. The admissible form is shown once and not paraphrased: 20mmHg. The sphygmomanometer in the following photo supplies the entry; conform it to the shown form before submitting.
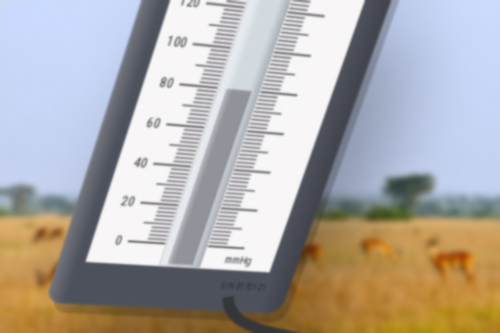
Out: 80mmHg
